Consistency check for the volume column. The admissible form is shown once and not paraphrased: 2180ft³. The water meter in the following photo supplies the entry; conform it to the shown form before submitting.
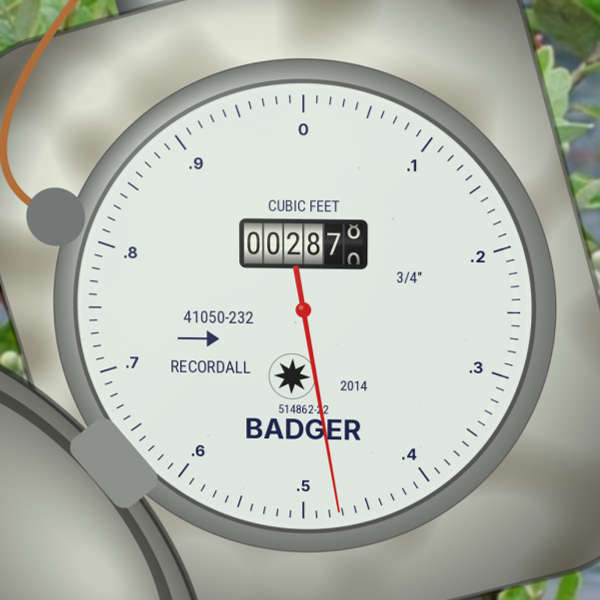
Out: 2878.47ft³
